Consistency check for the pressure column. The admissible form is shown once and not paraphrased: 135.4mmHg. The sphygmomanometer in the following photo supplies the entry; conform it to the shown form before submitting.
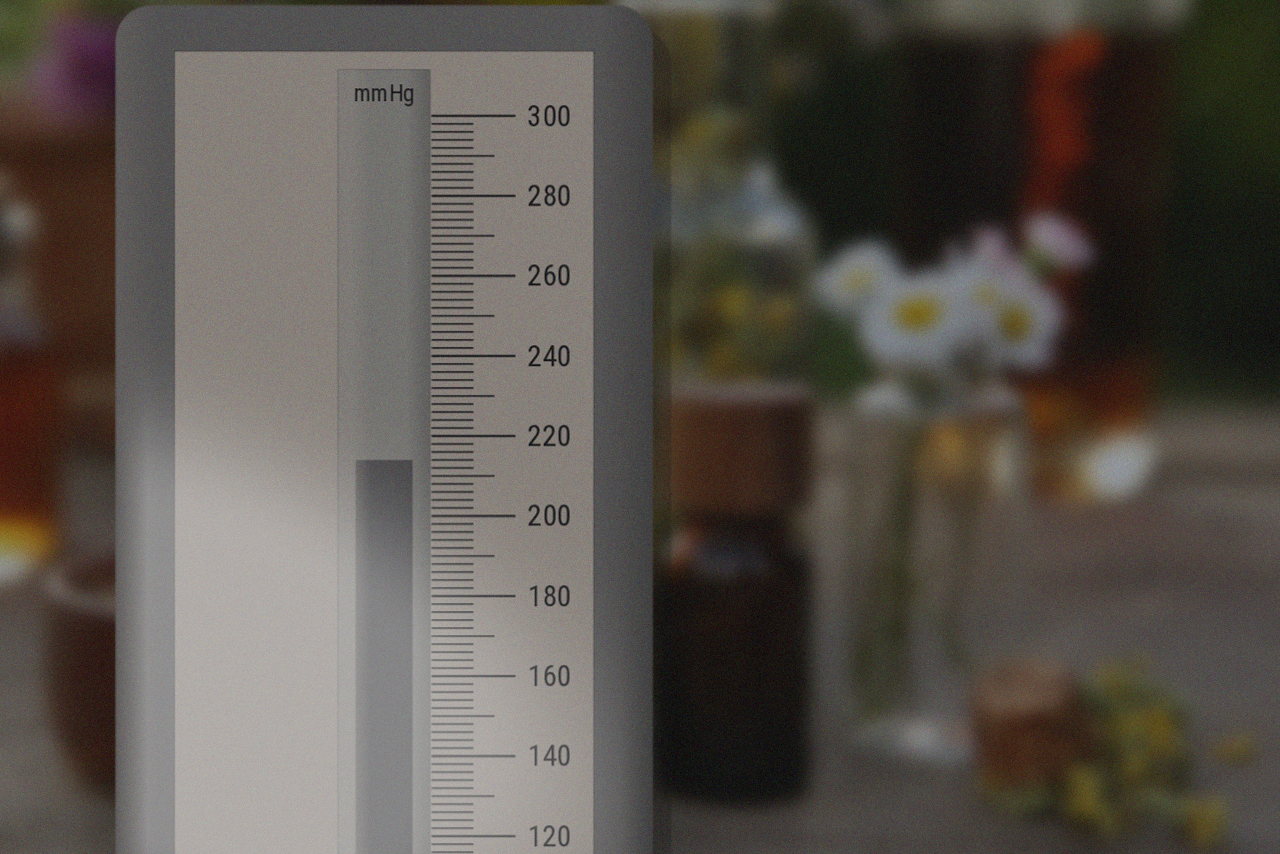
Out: 214mmHg
